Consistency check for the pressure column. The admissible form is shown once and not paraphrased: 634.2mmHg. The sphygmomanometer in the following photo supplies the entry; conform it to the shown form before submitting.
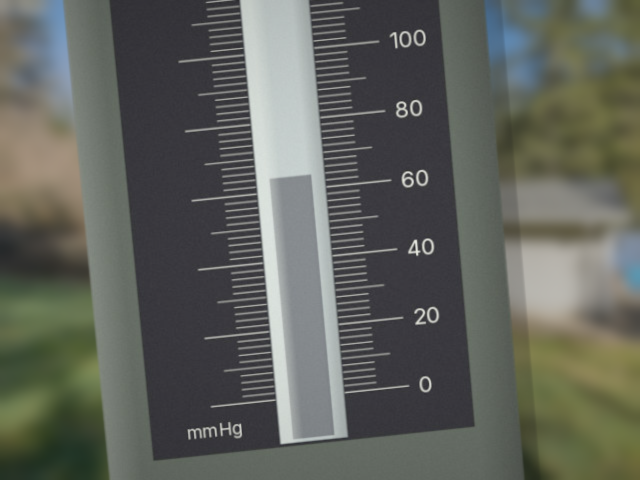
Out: 64mmHg
